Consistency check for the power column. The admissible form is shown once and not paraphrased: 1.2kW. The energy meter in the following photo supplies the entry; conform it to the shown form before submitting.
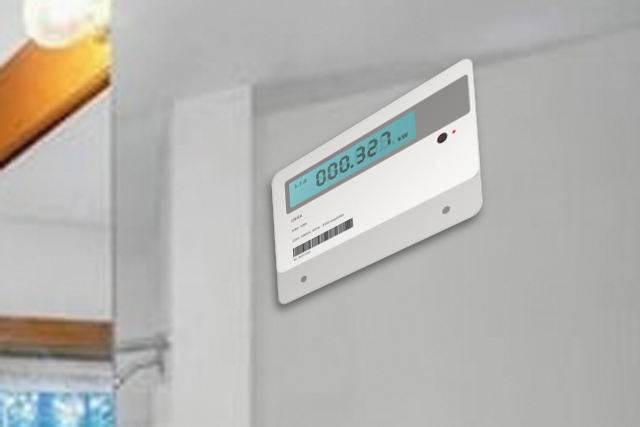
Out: 0.327kW
